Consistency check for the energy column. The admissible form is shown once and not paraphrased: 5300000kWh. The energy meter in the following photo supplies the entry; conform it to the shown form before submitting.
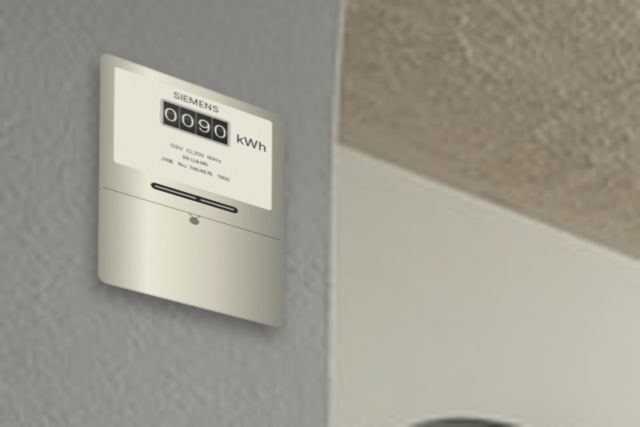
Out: 90kWh
